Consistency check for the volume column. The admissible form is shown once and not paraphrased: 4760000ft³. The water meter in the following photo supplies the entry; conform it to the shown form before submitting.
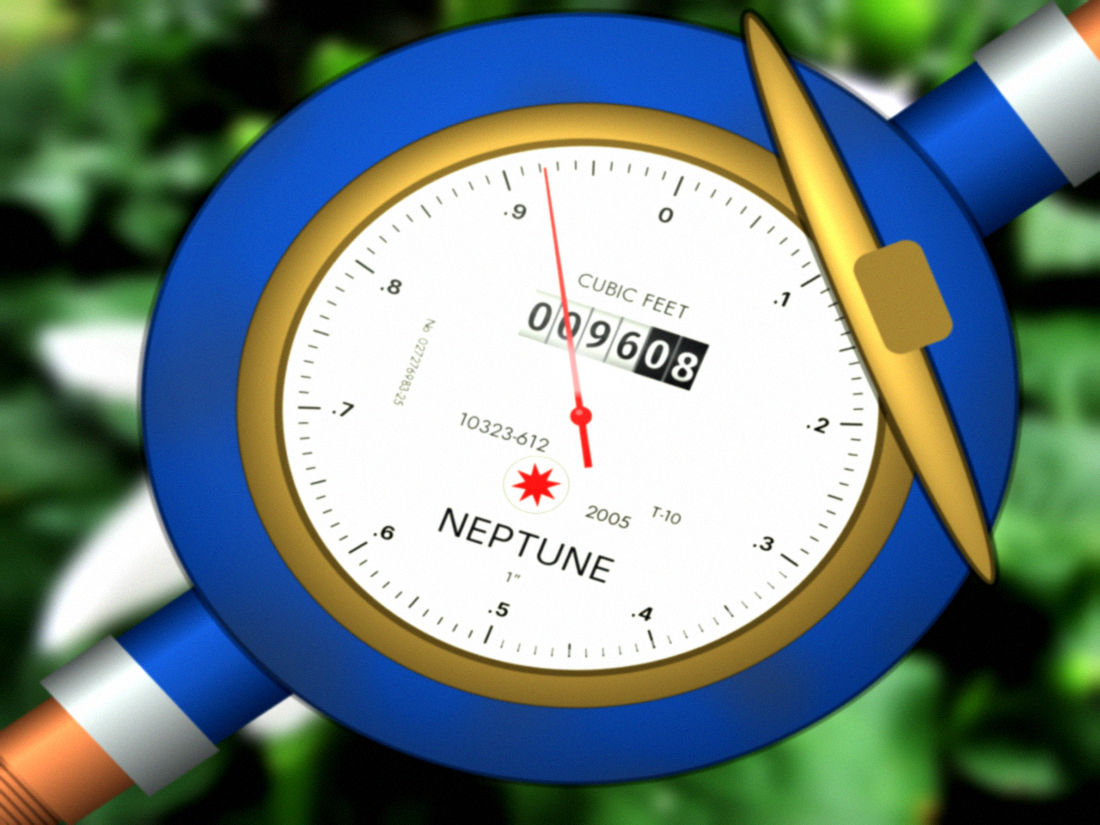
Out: 9607.92ft³
